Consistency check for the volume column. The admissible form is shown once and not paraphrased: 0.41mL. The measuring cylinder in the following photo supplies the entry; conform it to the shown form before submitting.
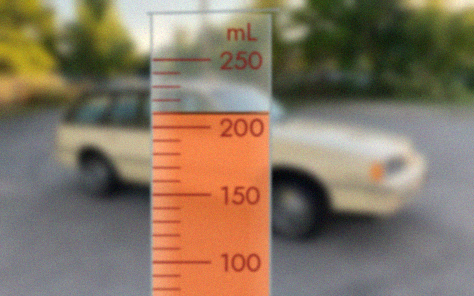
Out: 210mL
